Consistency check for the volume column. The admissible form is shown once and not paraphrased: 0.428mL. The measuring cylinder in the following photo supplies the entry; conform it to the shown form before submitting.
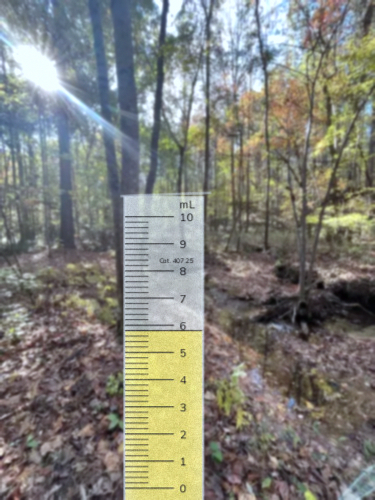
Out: 5.8mL
